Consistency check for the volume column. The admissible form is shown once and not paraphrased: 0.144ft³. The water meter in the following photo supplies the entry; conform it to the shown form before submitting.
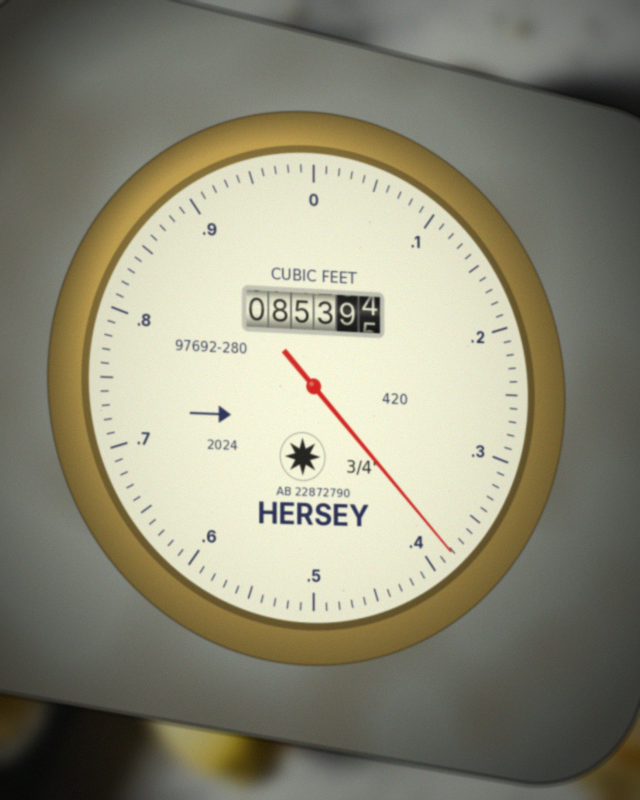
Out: 85394.38ft³
